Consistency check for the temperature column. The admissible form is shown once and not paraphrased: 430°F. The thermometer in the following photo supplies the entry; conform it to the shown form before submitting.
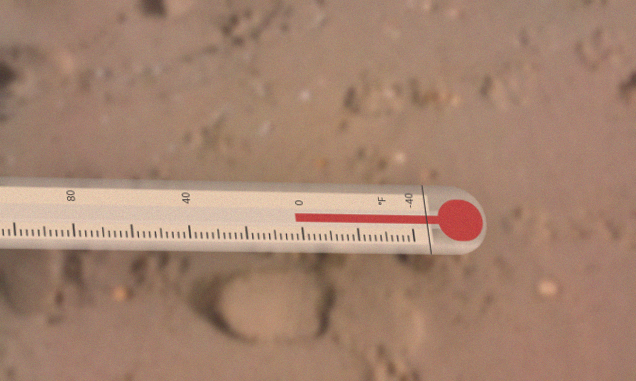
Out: 2°F
